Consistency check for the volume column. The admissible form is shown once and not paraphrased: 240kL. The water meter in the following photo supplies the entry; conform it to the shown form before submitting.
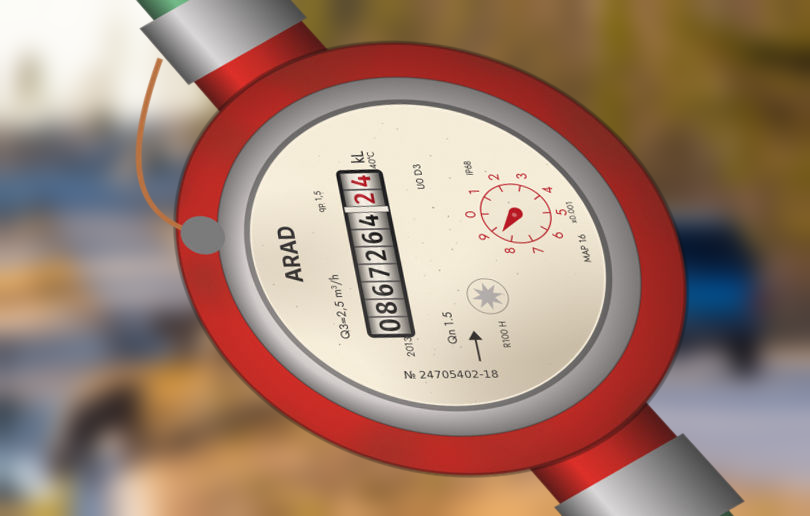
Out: 867264.248kL
